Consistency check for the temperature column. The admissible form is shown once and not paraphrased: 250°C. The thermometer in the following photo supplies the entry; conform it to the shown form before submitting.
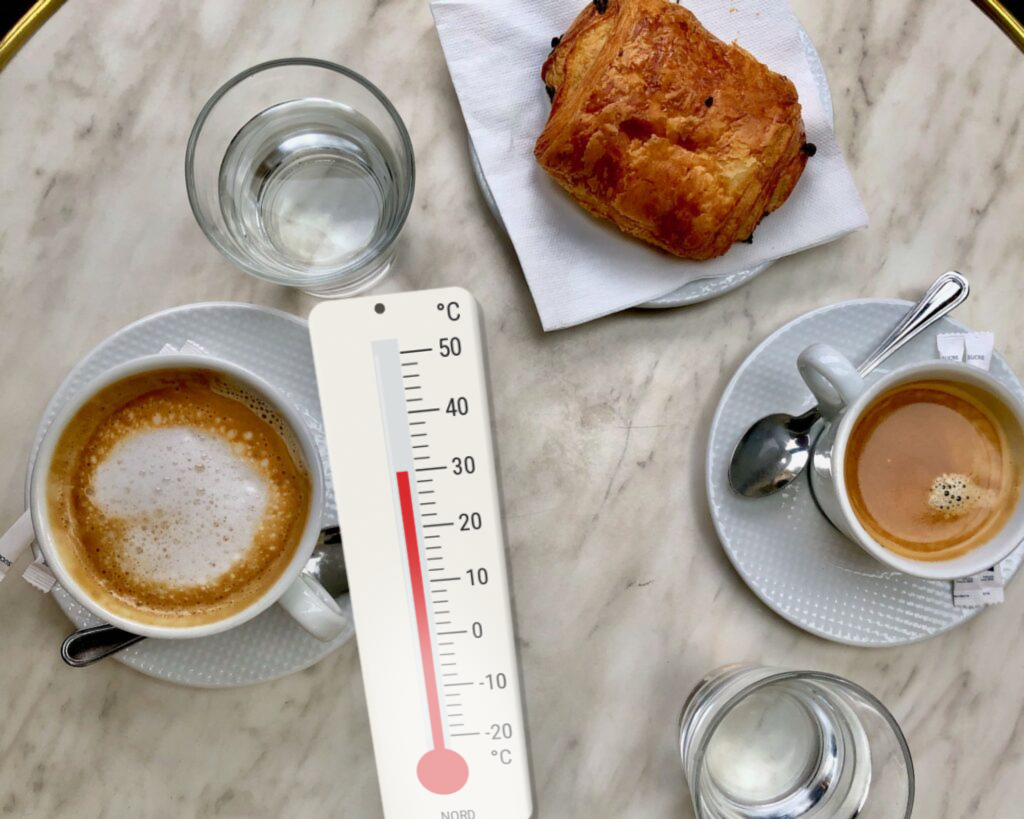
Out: 30°C
